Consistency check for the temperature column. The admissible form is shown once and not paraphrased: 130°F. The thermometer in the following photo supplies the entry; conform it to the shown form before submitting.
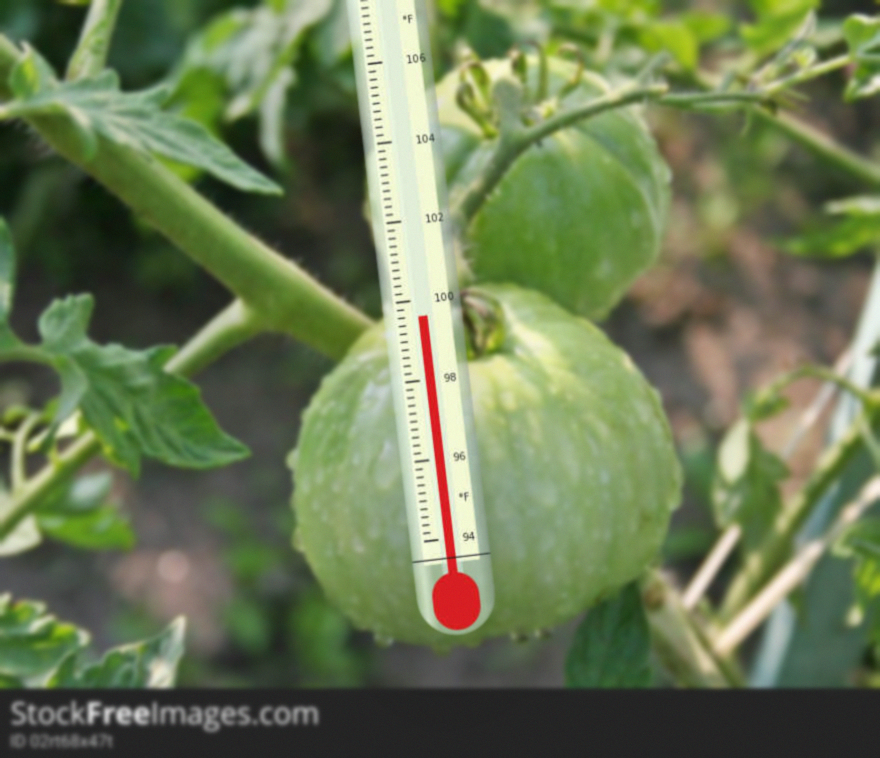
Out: 99.6°F
